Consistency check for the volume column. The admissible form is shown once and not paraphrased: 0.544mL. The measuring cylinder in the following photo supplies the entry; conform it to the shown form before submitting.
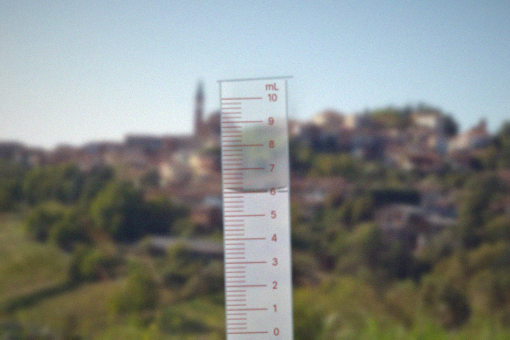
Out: 6mL
